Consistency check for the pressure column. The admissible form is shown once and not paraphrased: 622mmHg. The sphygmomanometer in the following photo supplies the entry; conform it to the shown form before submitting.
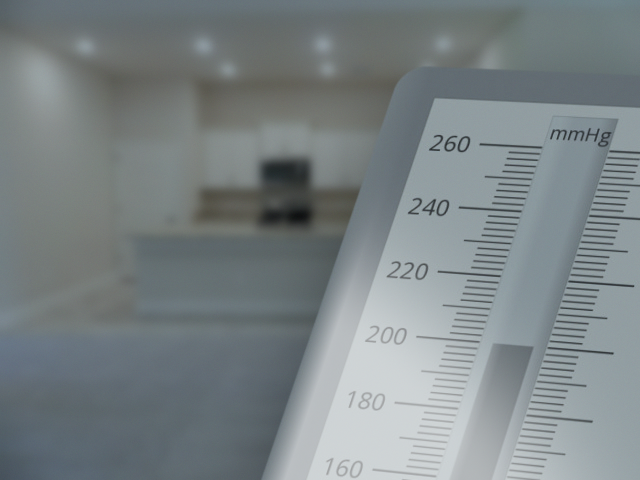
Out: 200mmHg
